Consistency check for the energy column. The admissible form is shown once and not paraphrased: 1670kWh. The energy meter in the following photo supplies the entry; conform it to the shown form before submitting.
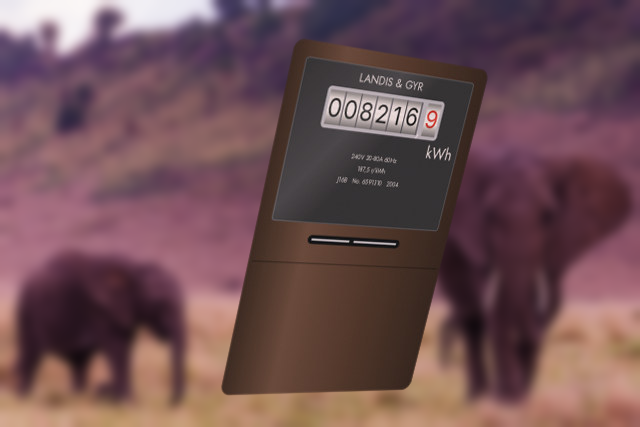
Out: 8216.9kWh
